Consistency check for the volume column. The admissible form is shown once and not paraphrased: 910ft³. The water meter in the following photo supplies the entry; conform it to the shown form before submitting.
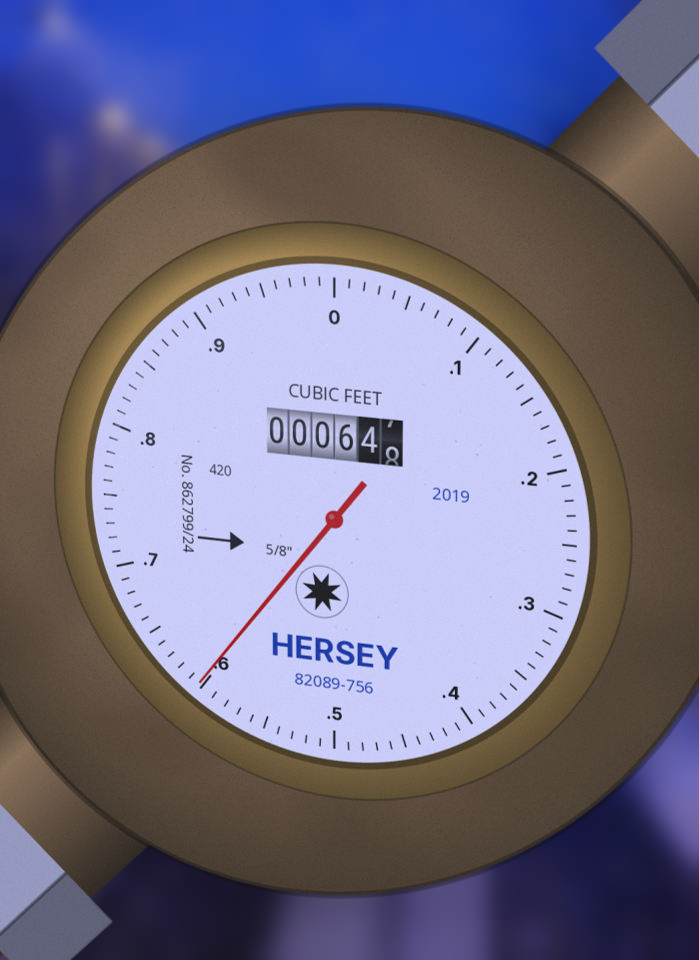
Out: 647.60ft³
